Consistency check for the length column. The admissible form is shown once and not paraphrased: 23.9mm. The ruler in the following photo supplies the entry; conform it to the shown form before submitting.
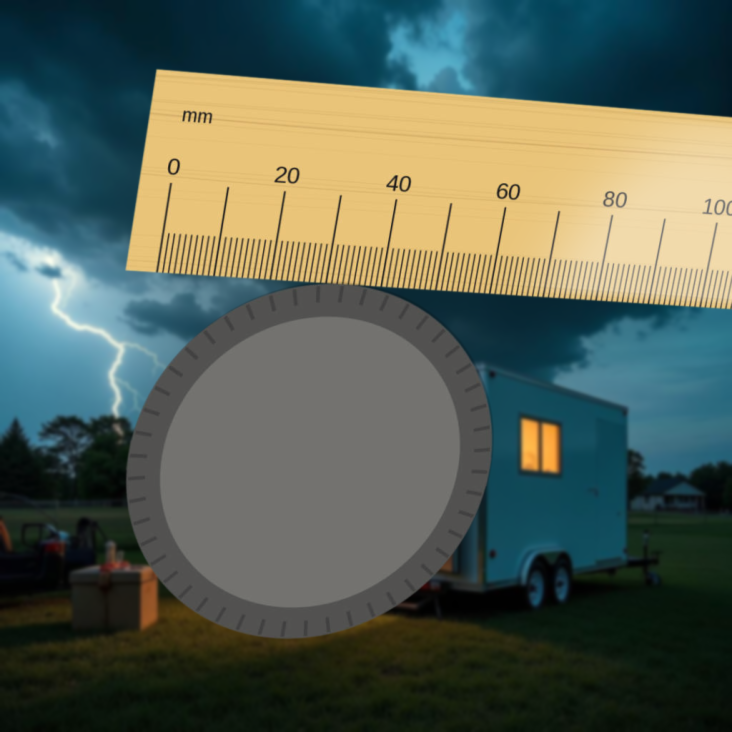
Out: 66mm
